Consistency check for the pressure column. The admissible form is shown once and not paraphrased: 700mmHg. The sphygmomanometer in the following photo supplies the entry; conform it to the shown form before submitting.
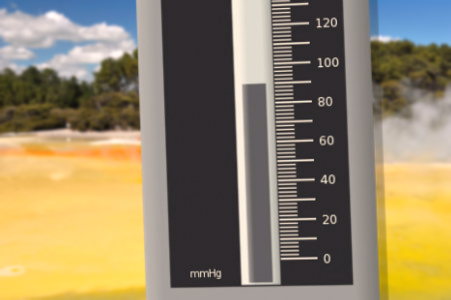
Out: 90mmHg
